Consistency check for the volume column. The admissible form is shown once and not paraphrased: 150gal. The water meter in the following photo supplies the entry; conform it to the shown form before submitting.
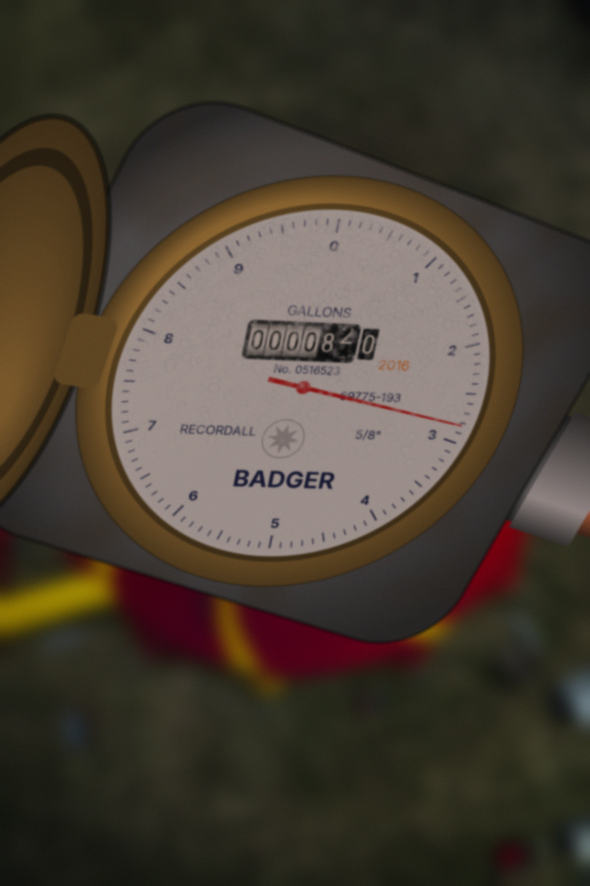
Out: 822.8gal
